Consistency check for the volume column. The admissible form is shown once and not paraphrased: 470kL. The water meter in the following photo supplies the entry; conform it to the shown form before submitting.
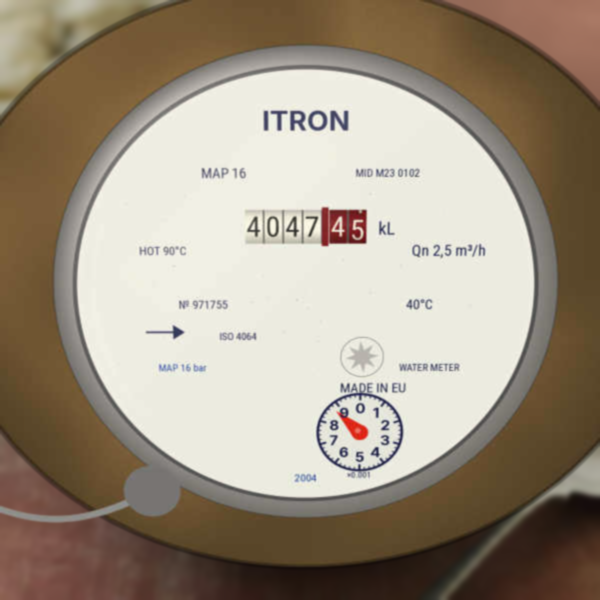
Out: 4047.448kL
